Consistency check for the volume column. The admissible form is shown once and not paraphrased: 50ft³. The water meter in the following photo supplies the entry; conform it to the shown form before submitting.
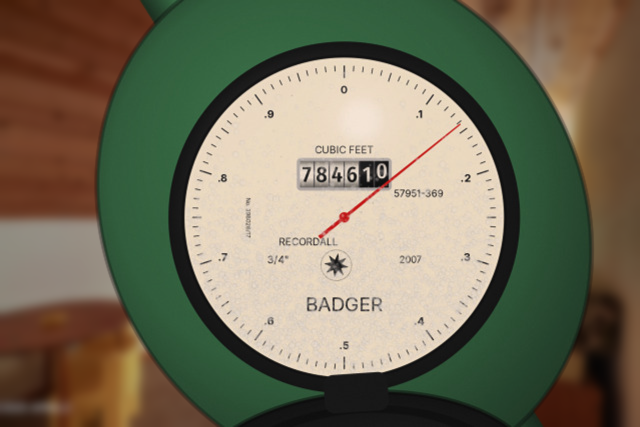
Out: 784610.14ft³
